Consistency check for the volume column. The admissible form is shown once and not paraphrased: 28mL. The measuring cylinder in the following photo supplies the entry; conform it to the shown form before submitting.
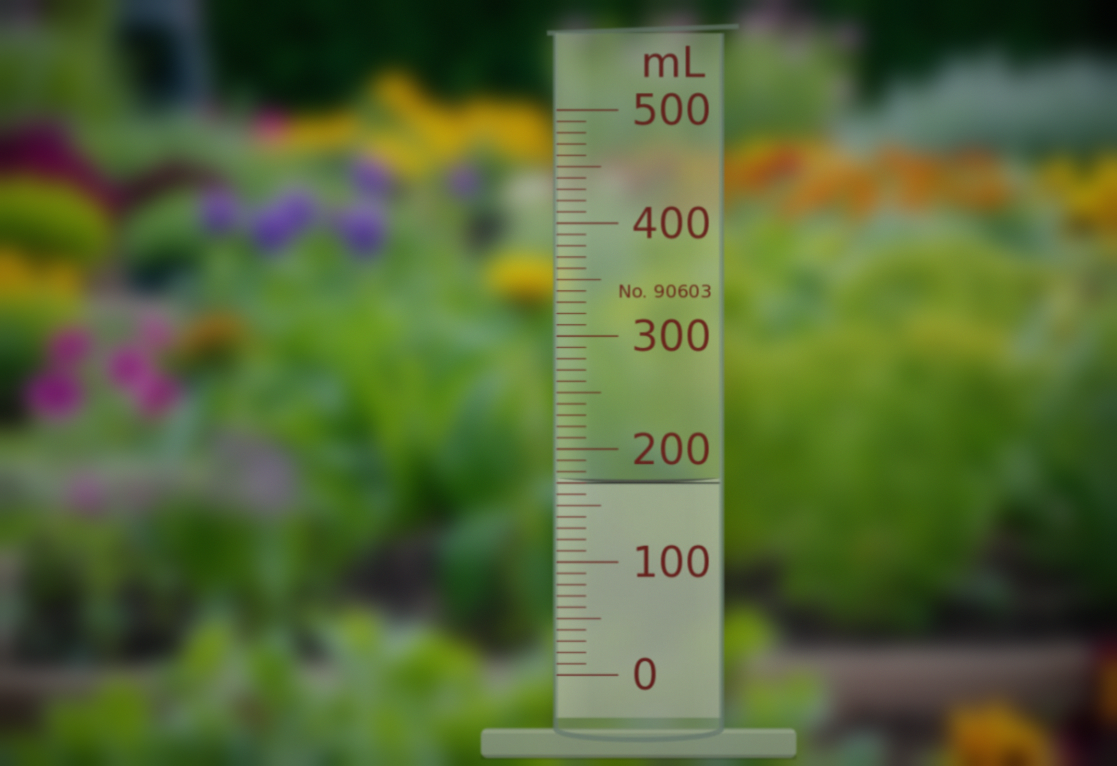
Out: 170mL
